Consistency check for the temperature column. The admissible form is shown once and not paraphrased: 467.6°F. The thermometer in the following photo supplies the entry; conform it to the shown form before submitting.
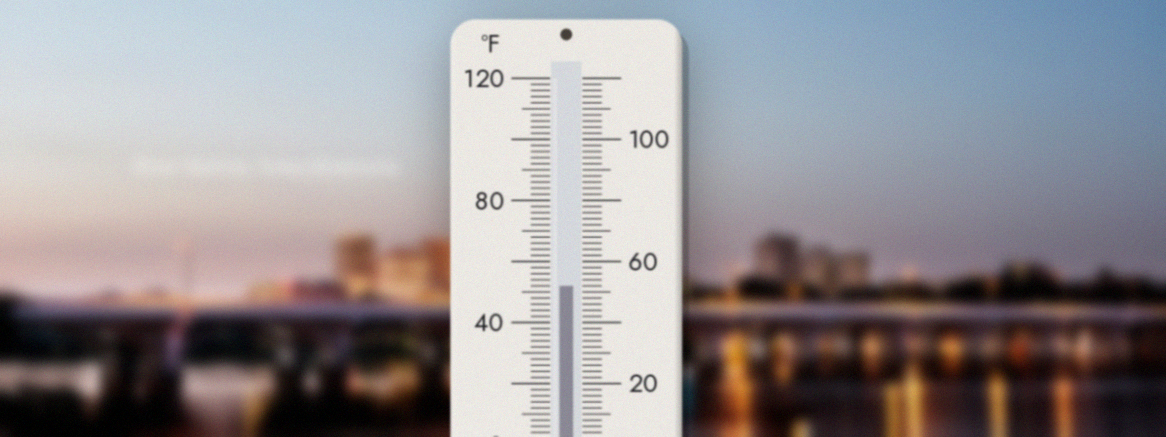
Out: 52°F
